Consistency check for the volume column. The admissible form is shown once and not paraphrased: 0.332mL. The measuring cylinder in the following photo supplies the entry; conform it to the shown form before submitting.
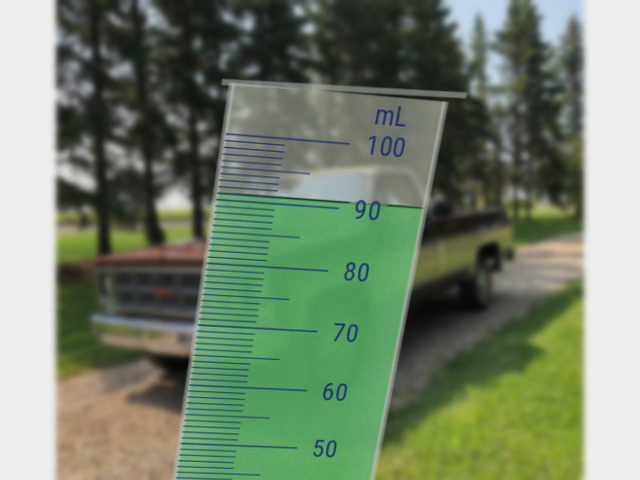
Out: 91mL
